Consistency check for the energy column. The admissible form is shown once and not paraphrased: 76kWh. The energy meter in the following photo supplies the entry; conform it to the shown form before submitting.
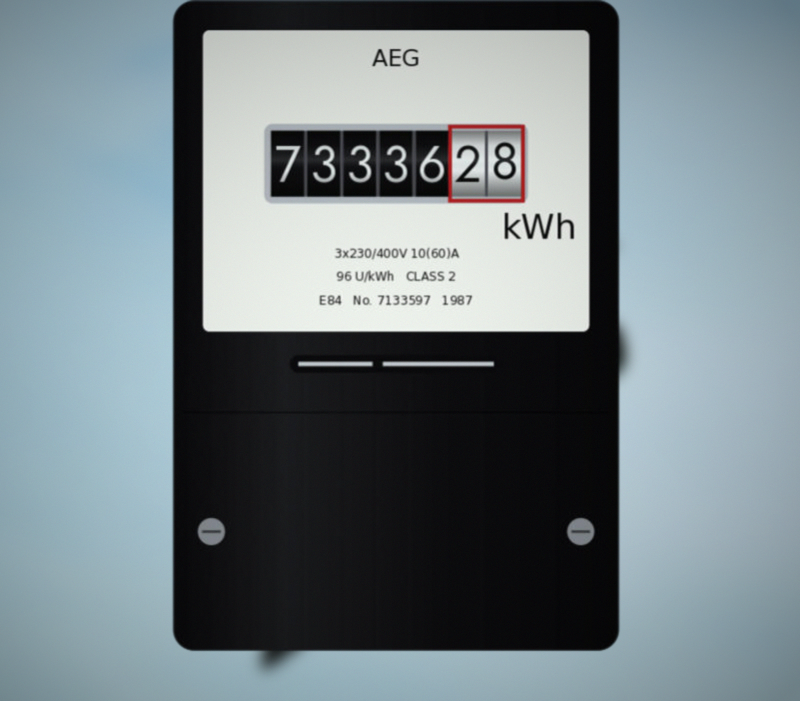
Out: 73336.28kWh
